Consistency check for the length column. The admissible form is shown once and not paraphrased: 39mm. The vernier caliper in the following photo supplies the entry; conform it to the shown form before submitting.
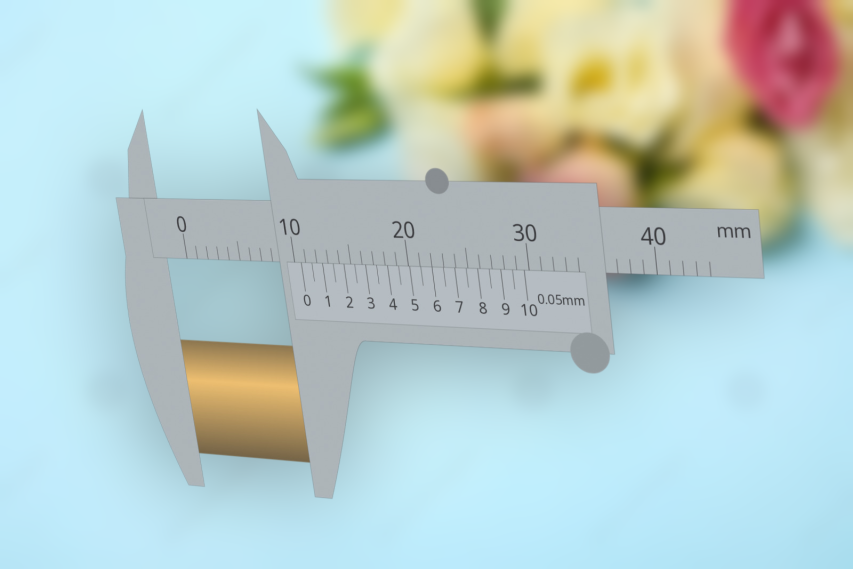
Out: 10.6mm
